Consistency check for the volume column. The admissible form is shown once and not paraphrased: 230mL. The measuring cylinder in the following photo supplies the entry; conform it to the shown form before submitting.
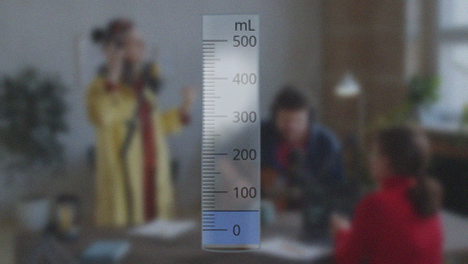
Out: 50mL
